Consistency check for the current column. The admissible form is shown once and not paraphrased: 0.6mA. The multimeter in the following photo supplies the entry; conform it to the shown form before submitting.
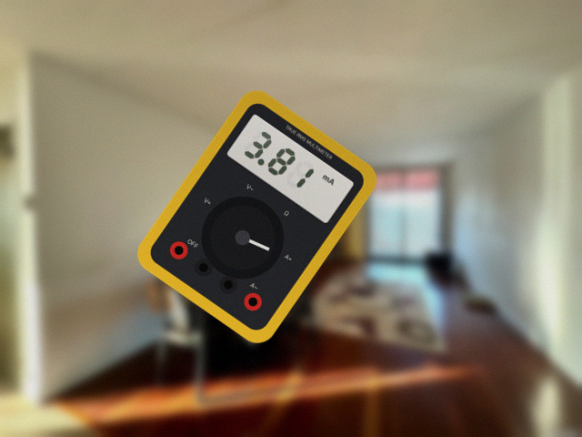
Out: 3.81mA
